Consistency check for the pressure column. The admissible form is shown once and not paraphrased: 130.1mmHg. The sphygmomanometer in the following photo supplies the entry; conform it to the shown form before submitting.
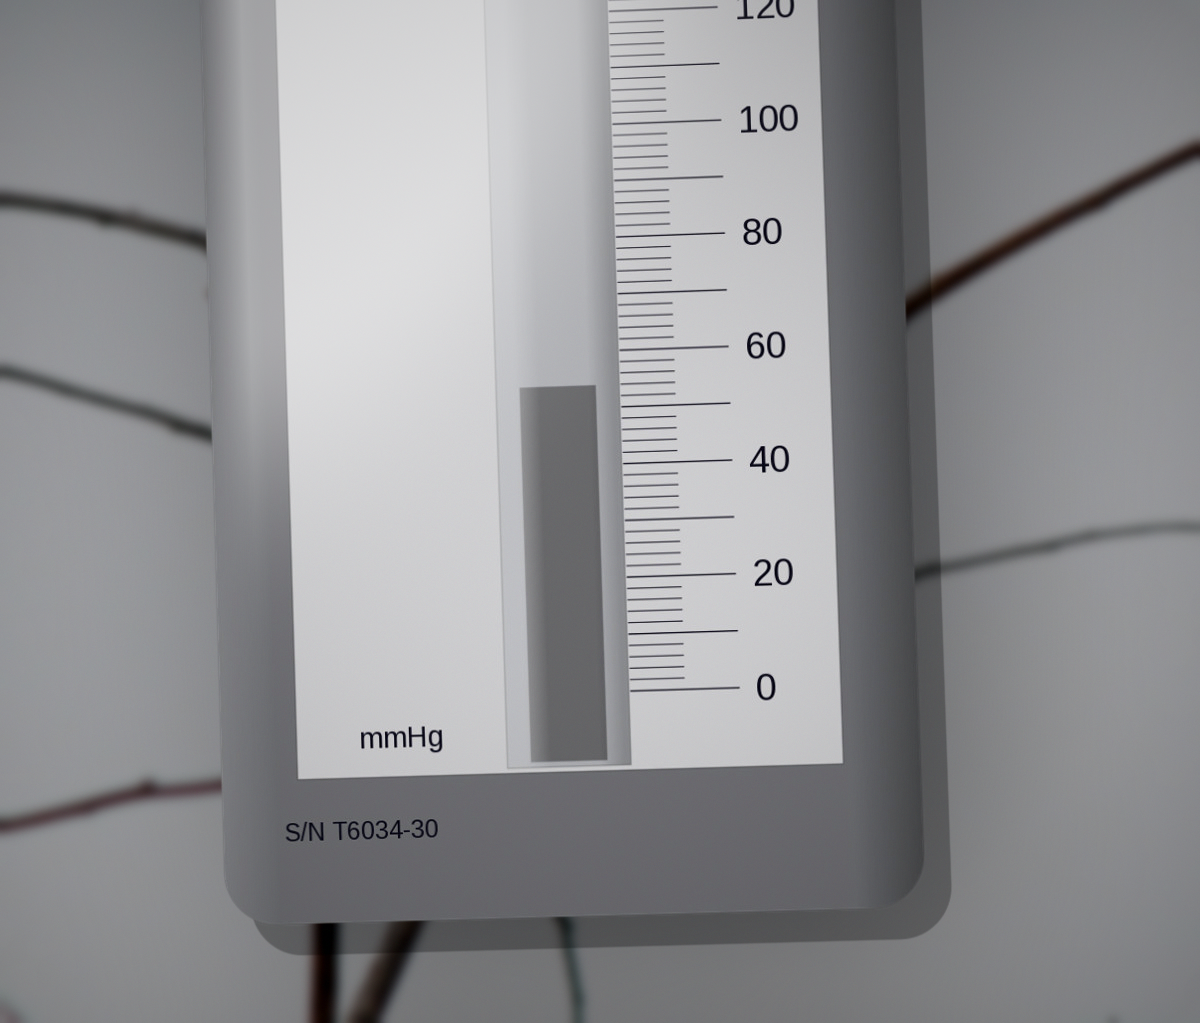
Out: 54mmHg
